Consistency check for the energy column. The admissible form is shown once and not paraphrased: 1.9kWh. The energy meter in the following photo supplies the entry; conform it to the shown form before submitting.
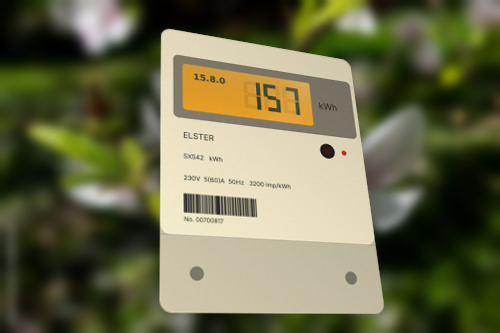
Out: 157kWh
